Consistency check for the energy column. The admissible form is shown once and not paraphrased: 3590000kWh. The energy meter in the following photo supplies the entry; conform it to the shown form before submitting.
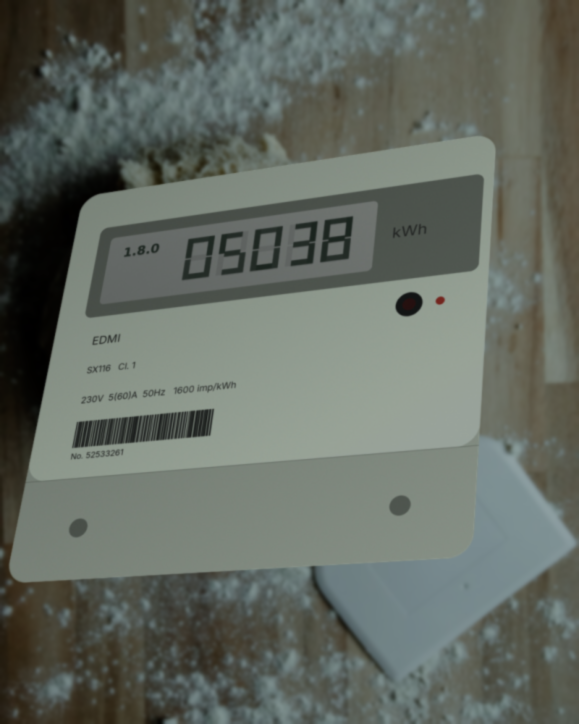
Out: 5038kWh
